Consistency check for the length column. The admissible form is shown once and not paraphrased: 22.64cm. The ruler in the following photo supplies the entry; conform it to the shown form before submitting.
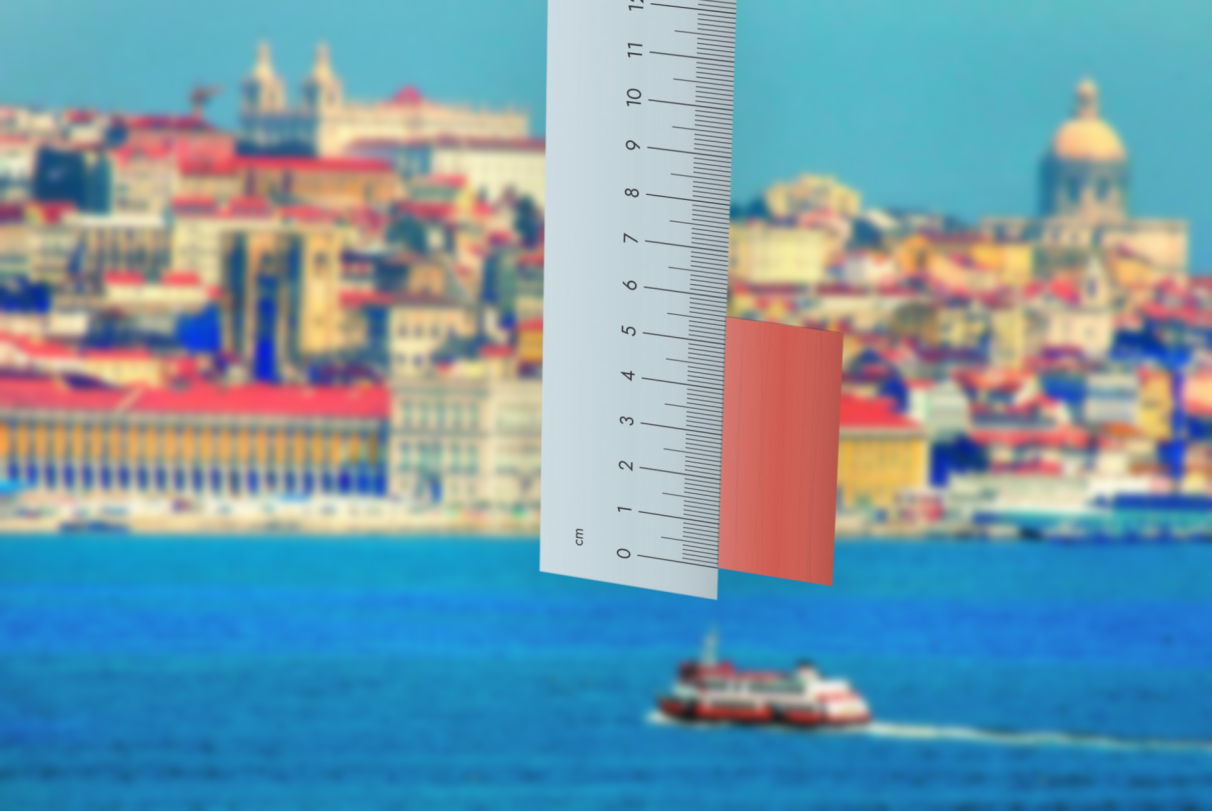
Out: 5.6cm
